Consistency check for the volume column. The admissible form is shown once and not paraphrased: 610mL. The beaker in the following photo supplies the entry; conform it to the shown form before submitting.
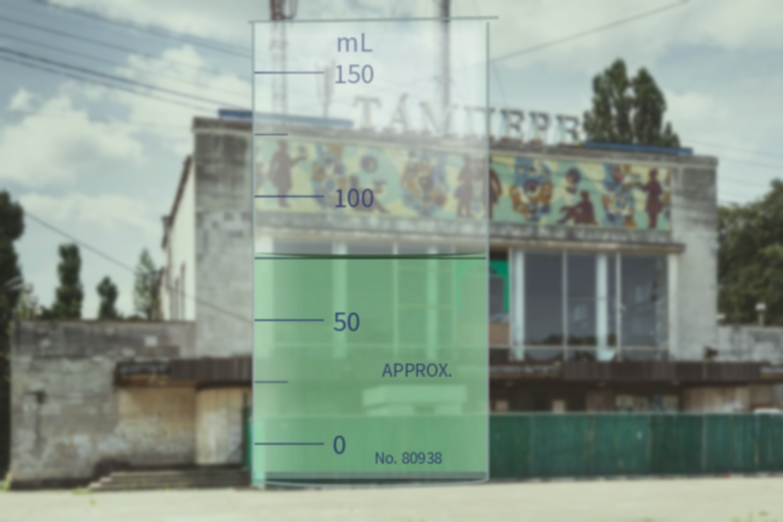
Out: 75mL
